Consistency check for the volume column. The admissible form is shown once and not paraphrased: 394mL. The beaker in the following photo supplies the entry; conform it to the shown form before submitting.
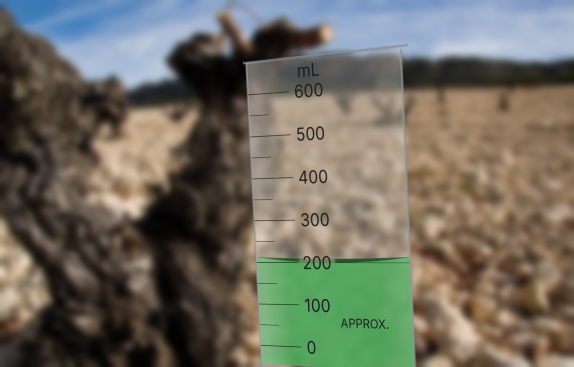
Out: 200mL
